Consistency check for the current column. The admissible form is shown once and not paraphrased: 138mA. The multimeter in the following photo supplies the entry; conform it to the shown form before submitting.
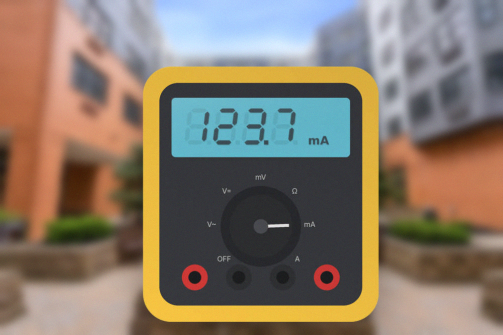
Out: 123.7mA
